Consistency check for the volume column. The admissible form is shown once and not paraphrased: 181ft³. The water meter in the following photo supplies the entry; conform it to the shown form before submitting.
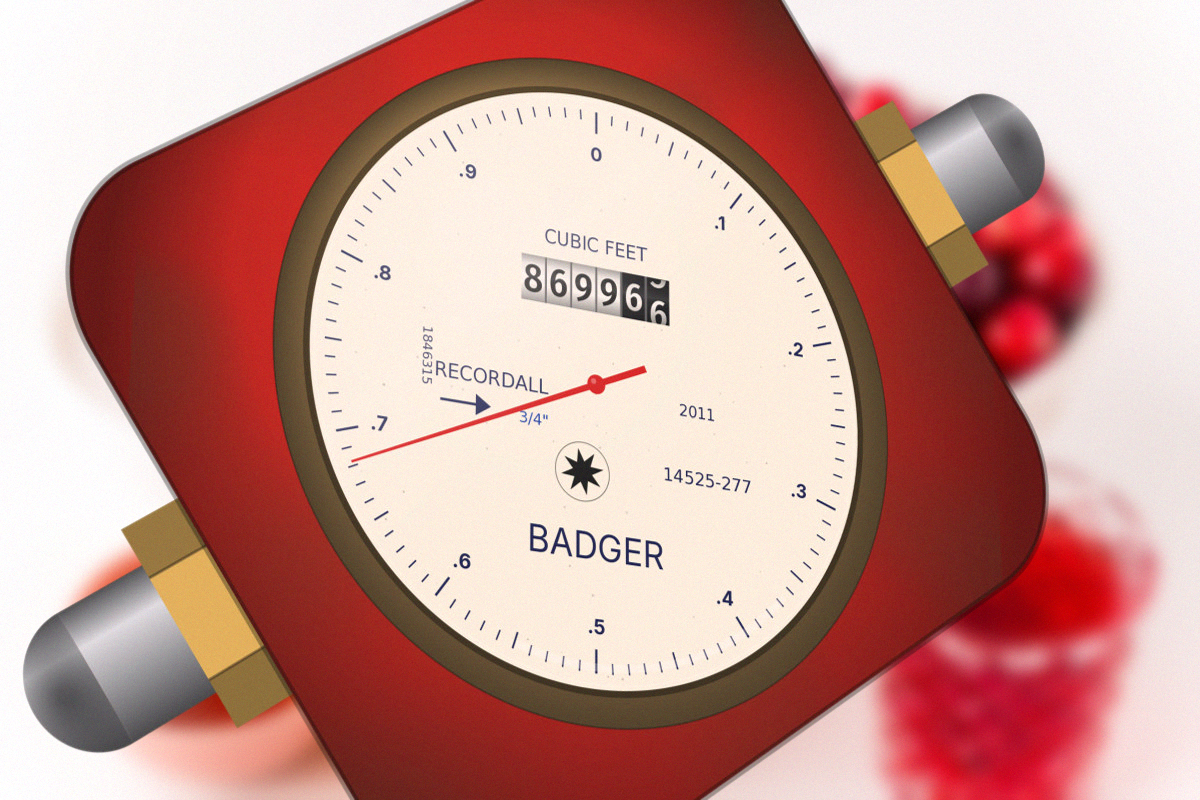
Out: 869965.68ft³
